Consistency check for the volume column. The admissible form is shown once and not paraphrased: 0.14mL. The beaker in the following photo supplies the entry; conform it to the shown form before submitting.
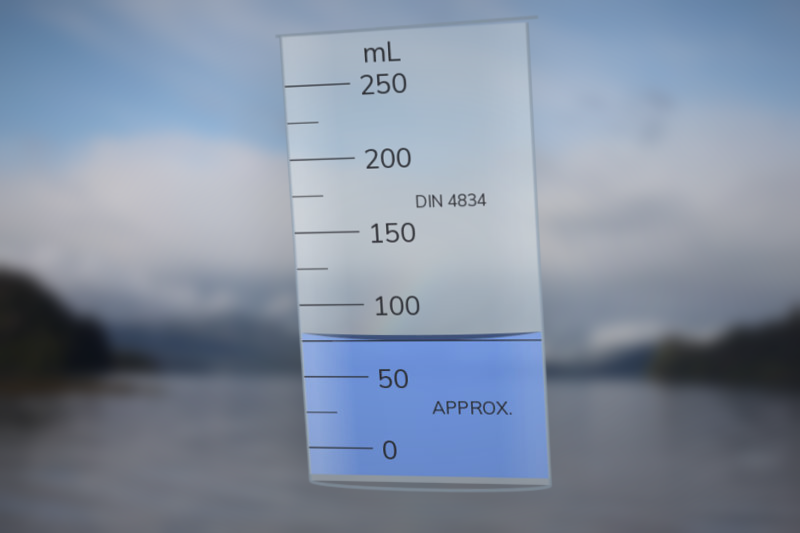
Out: 75mL
